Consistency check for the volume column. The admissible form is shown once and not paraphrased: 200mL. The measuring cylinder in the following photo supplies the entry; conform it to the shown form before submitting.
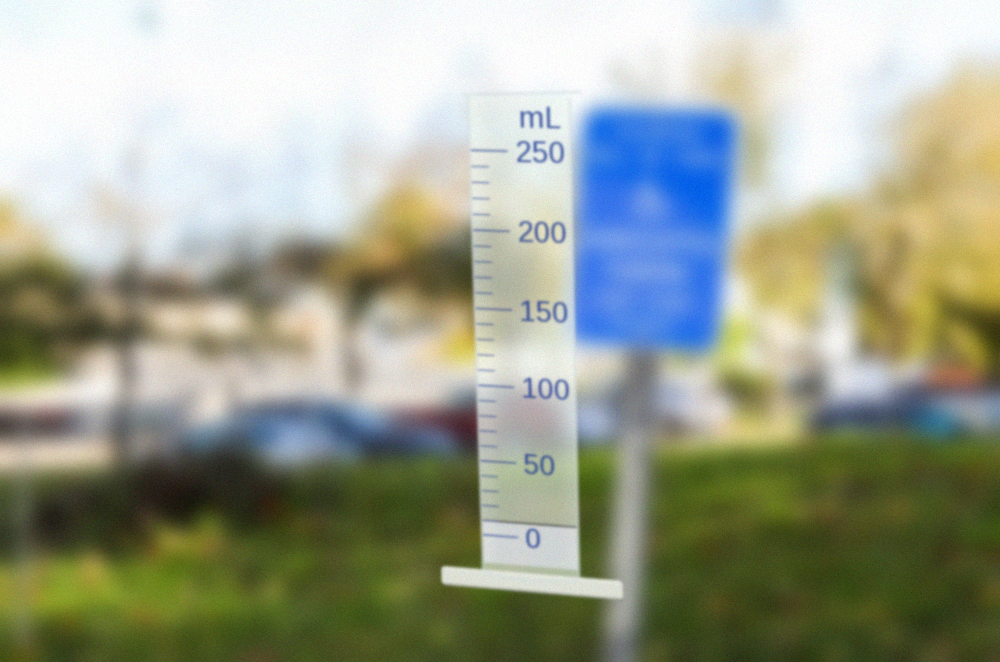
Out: 10mL
